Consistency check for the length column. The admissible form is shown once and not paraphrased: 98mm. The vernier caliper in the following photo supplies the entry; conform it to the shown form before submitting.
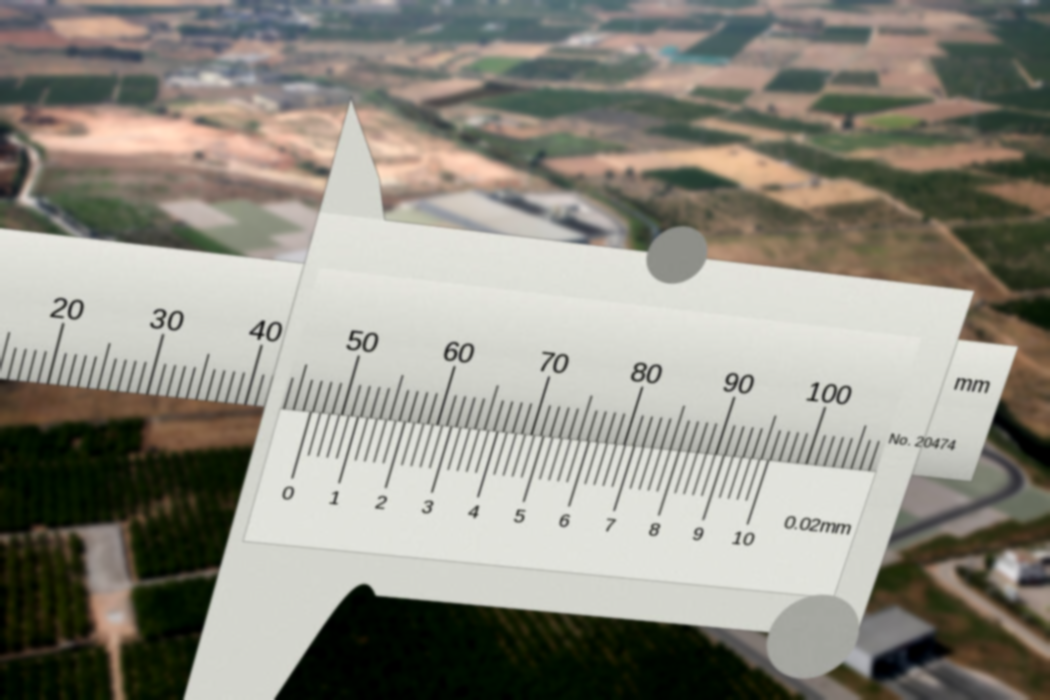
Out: 46.8mm
